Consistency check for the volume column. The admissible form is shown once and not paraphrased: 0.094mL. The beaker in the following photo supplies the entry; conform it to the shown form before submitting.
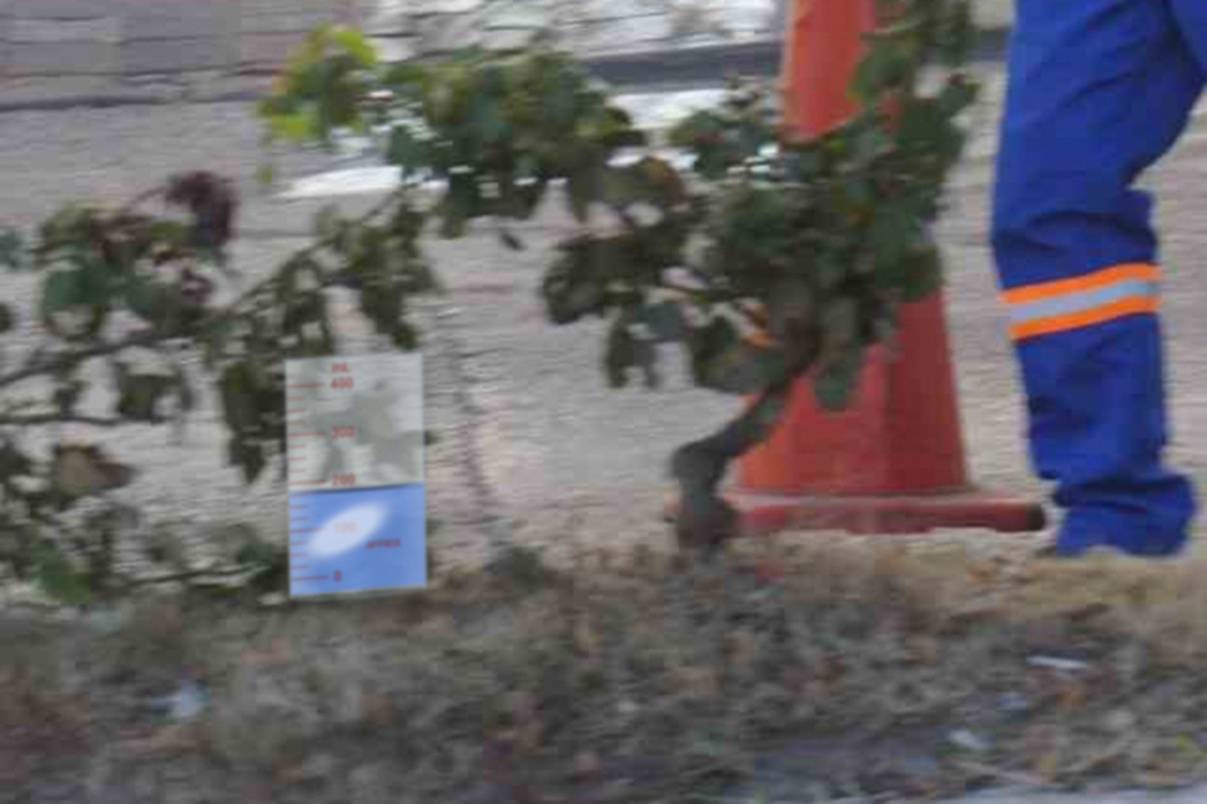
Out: 175mL
